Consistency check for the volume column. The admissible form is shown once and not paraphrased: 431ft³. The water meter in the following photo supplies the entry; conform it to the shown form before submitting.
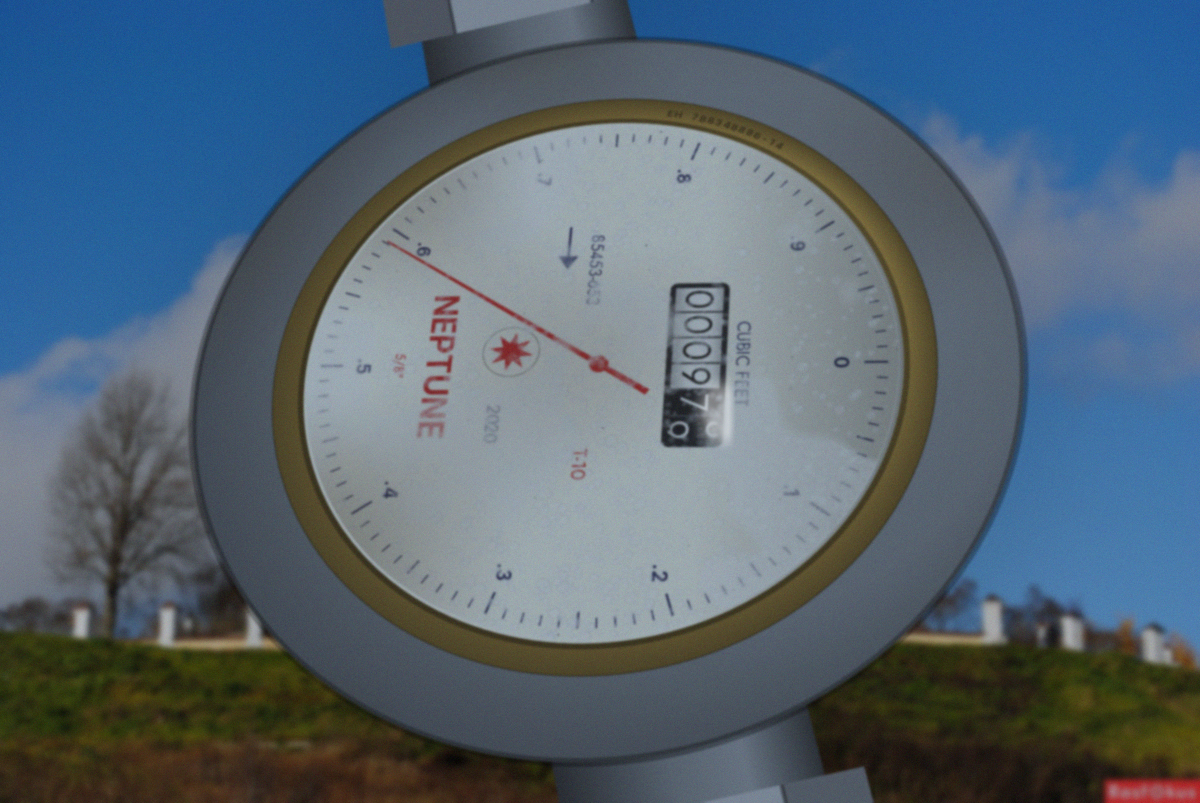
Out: 978.59ft³
